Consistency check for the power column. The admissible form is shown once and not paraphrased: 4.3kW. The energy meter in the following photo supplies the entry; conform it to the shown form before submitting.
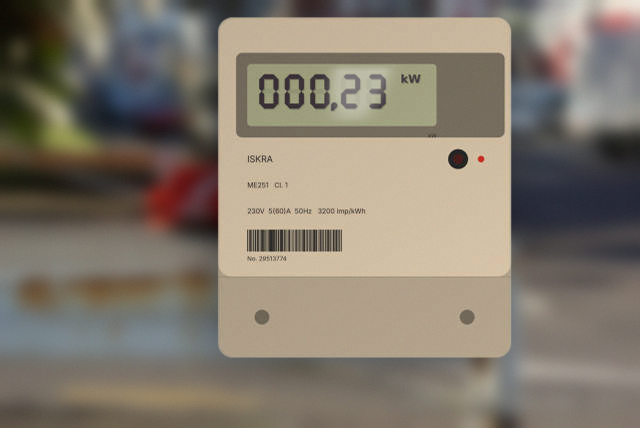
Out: 0.23kW
